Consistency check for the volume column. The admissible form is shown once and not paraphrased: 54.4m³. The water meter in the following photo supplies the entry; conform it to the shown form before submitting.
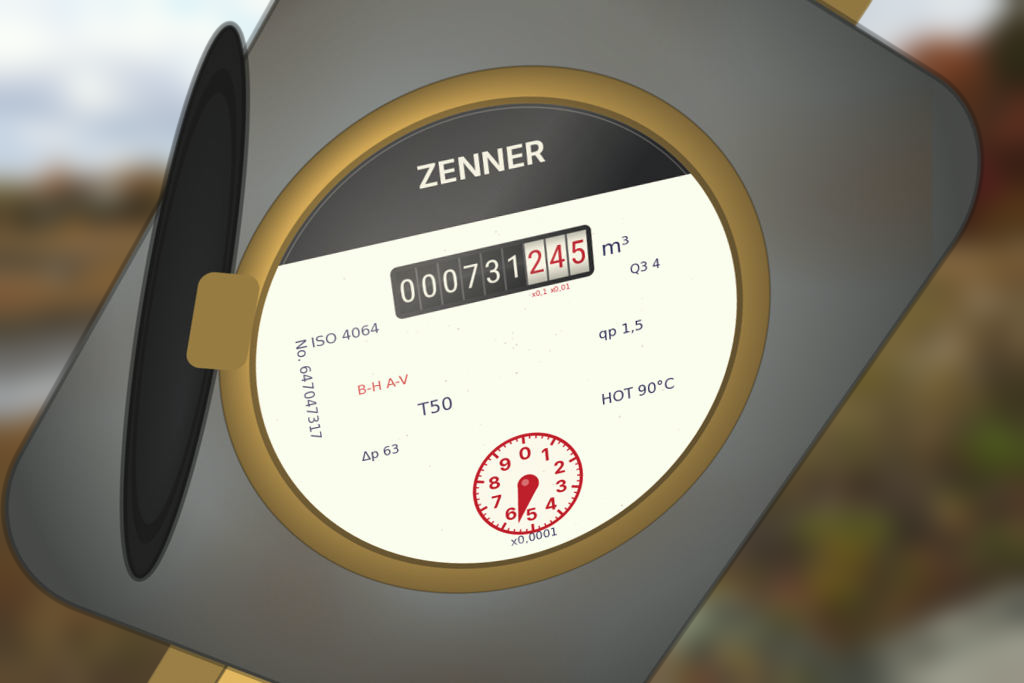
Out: 731.2455m³
